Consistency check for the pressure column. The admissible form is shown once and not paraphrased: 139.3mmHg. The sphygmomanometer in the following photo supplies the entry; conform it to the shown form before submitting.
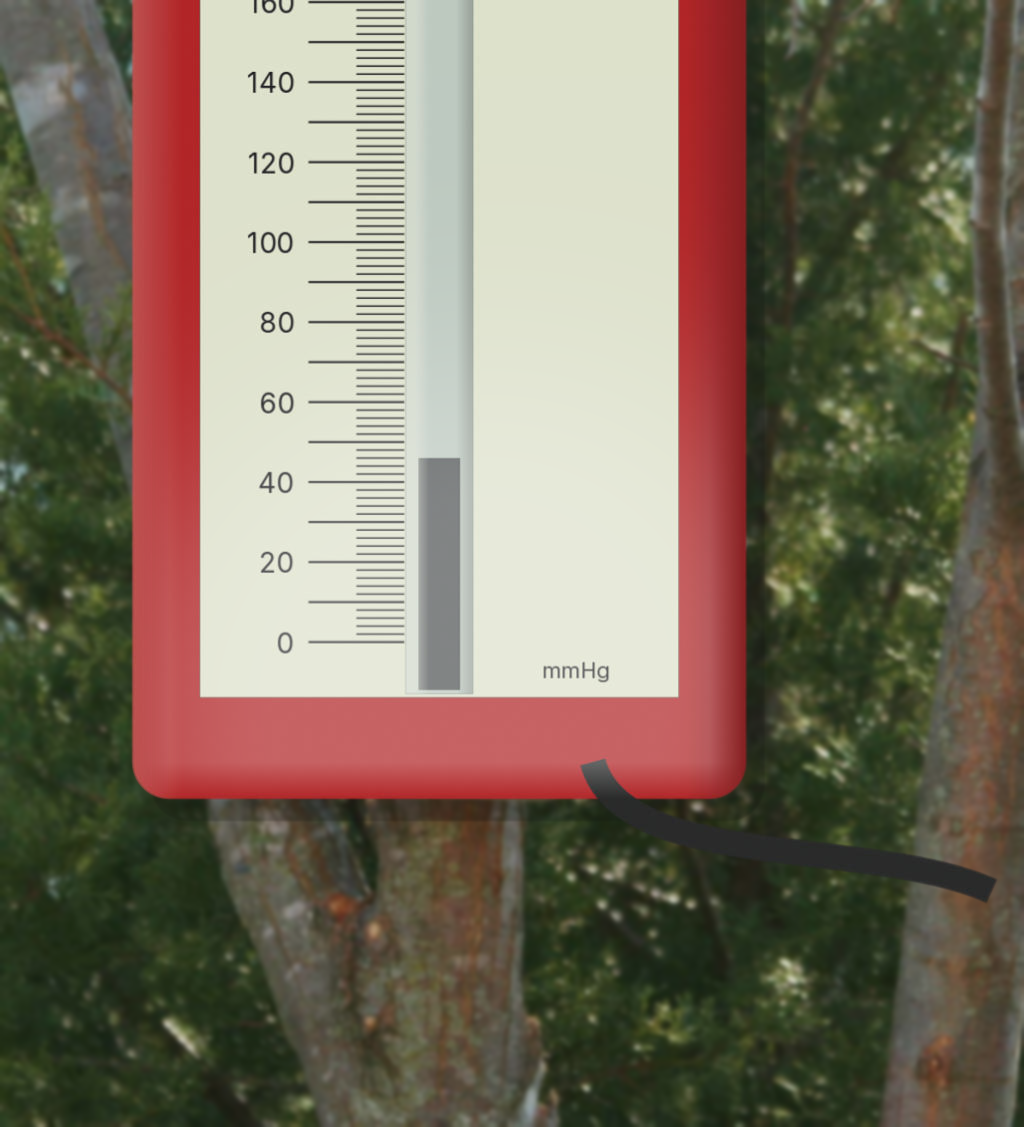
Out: 46mmHg
